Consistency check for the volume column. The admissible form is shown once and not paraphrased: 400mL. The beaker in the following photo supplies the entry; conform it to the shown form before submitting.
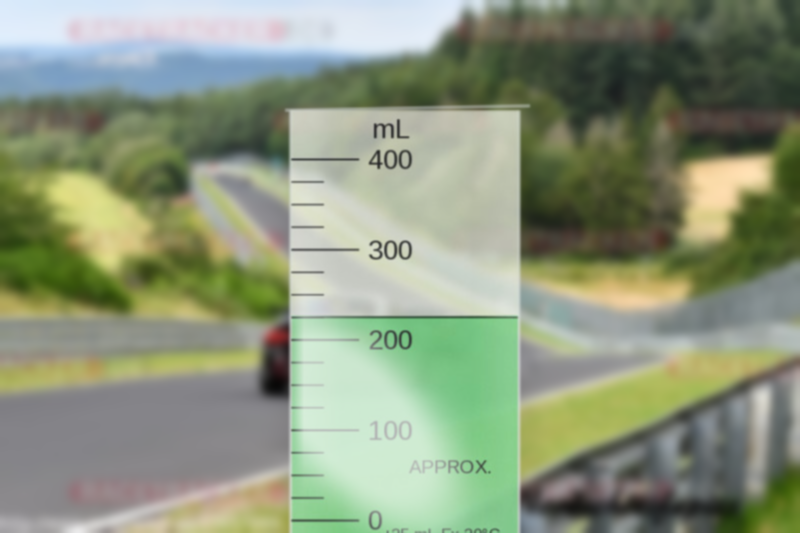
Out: 225mL
